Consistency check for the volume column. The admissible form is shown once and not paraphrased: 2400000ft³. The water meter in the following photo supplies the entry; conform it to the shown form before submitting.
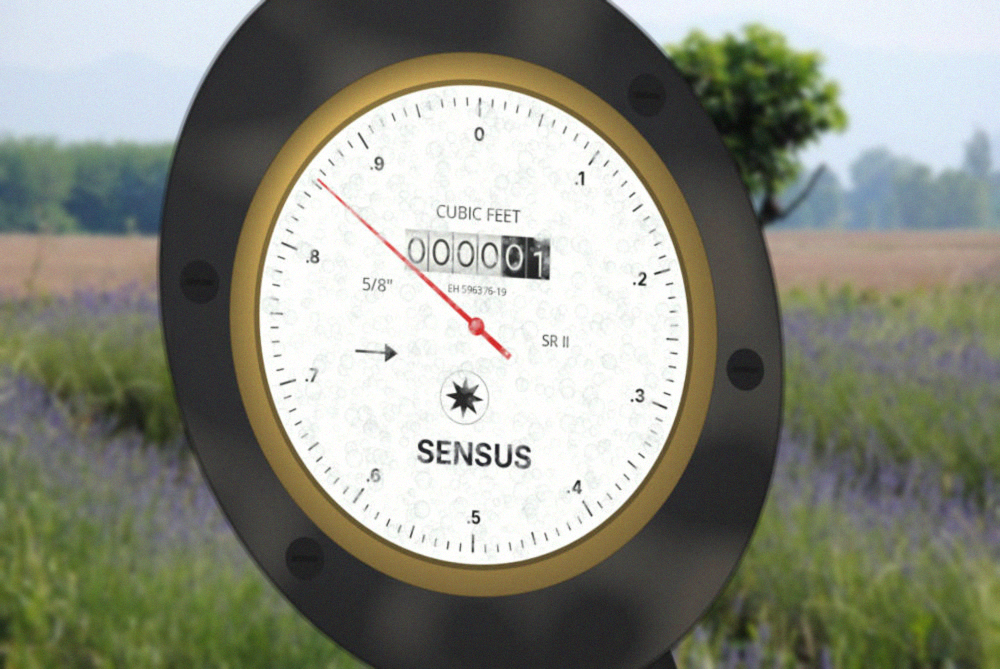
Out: 0.85ft³
